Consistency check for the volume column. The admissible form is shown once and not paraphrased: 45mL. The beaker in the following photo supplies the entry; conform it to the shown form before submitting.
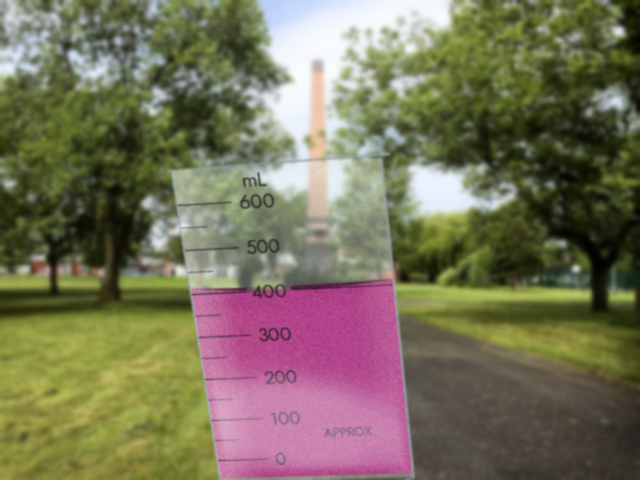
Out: 400mL
